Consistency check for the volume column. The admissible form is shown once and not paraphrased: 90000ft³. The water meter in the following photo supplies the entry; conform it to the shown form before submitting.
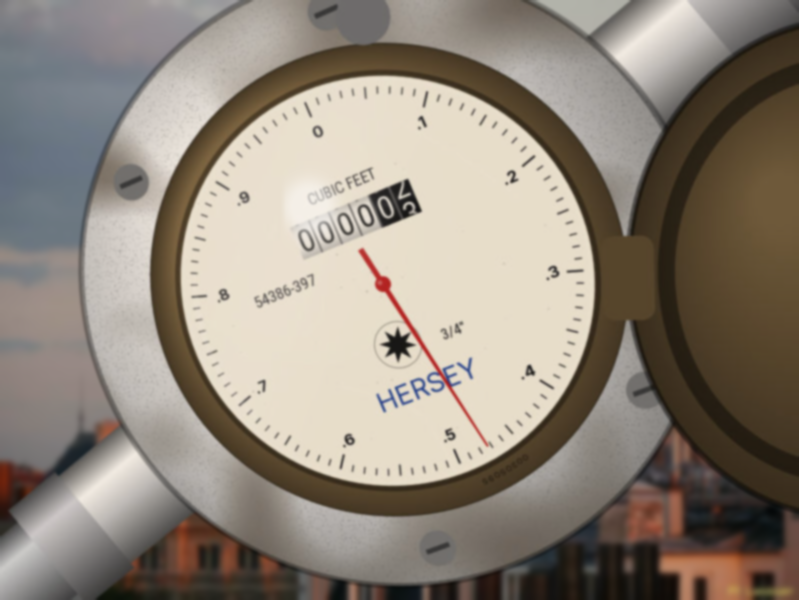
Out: 2.47ft³
